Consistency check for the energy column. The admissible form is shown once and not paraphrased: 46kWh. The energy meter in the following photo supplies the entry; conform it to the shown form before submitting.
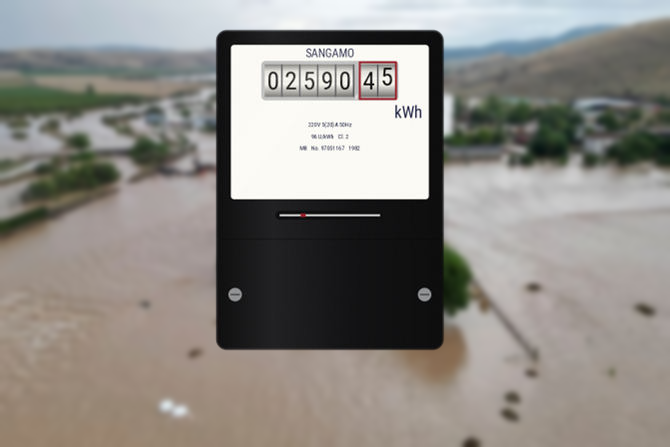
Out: 2590.45kWh
